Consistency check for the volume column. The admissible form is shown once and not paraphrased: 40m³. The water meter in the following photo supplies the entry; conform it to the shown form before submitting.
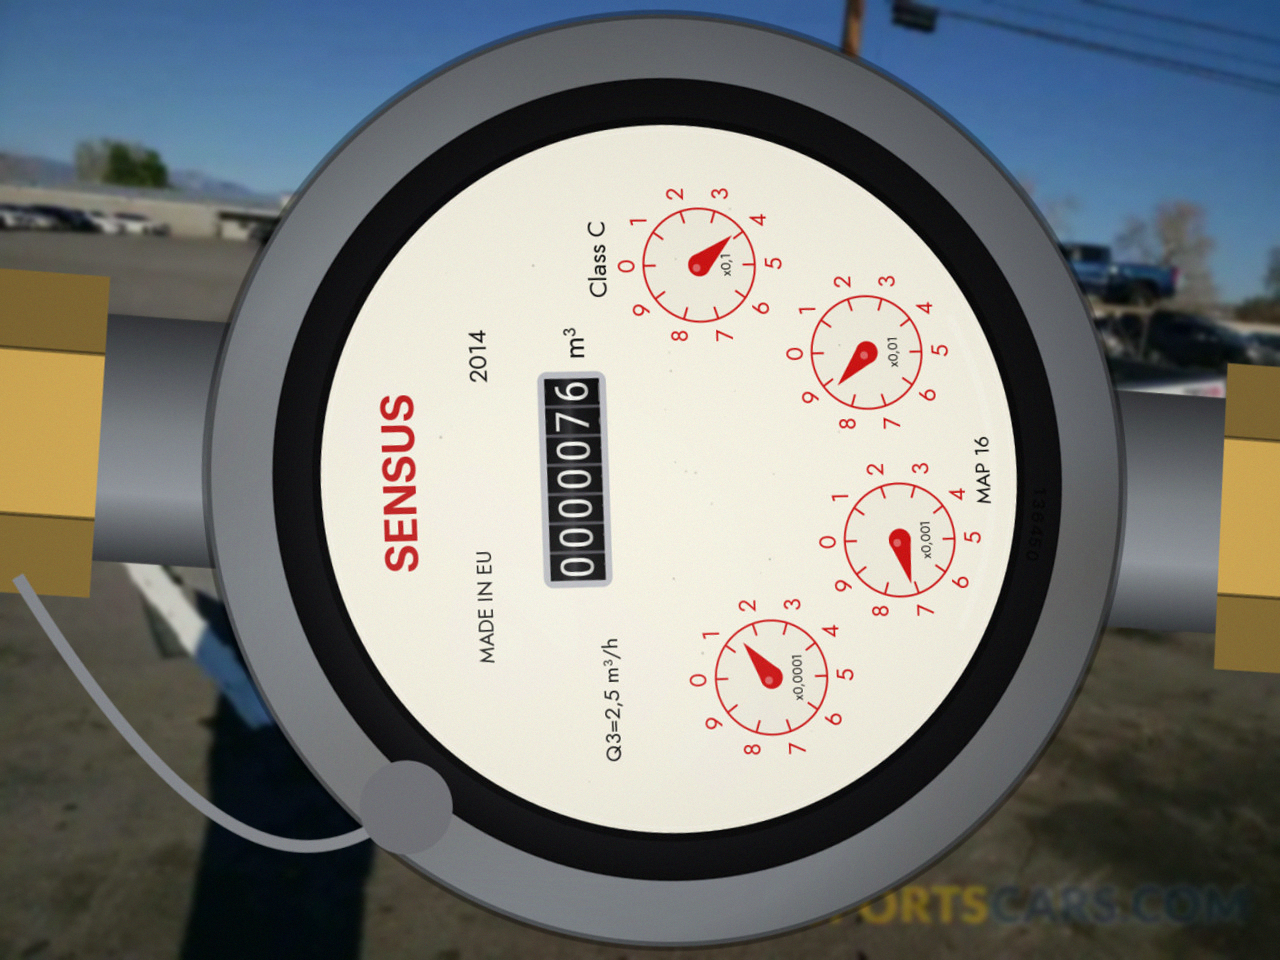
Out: 76.3871m³
